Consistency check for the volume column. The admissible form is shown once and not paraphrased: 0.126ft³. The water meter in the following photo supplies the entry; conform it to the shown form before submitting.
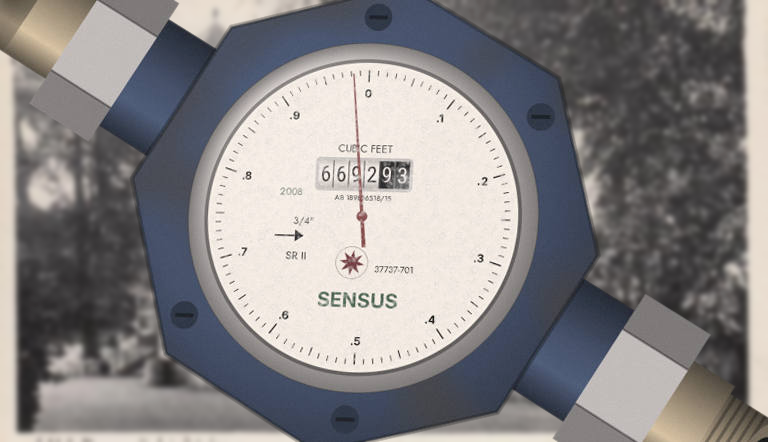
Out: 669292.98ft³
